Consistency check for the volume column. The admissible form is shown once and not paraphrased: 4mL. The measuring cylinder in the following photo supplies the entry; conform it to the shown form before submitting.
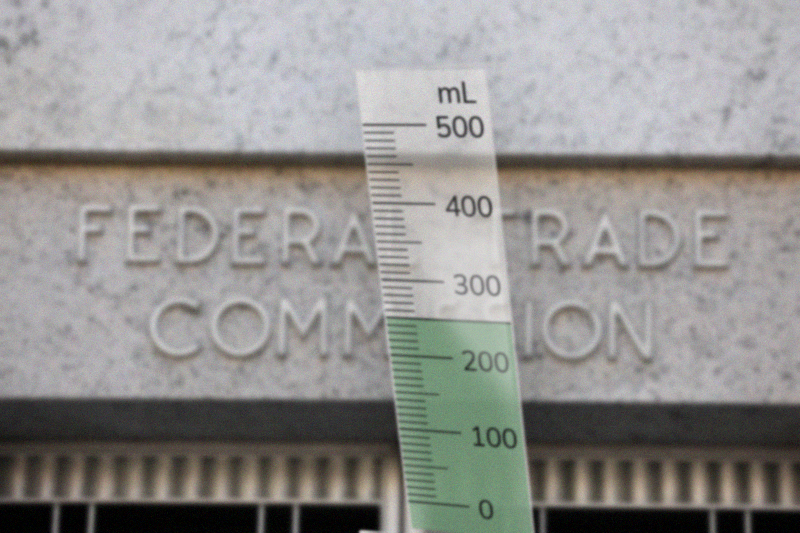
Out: 250mL
